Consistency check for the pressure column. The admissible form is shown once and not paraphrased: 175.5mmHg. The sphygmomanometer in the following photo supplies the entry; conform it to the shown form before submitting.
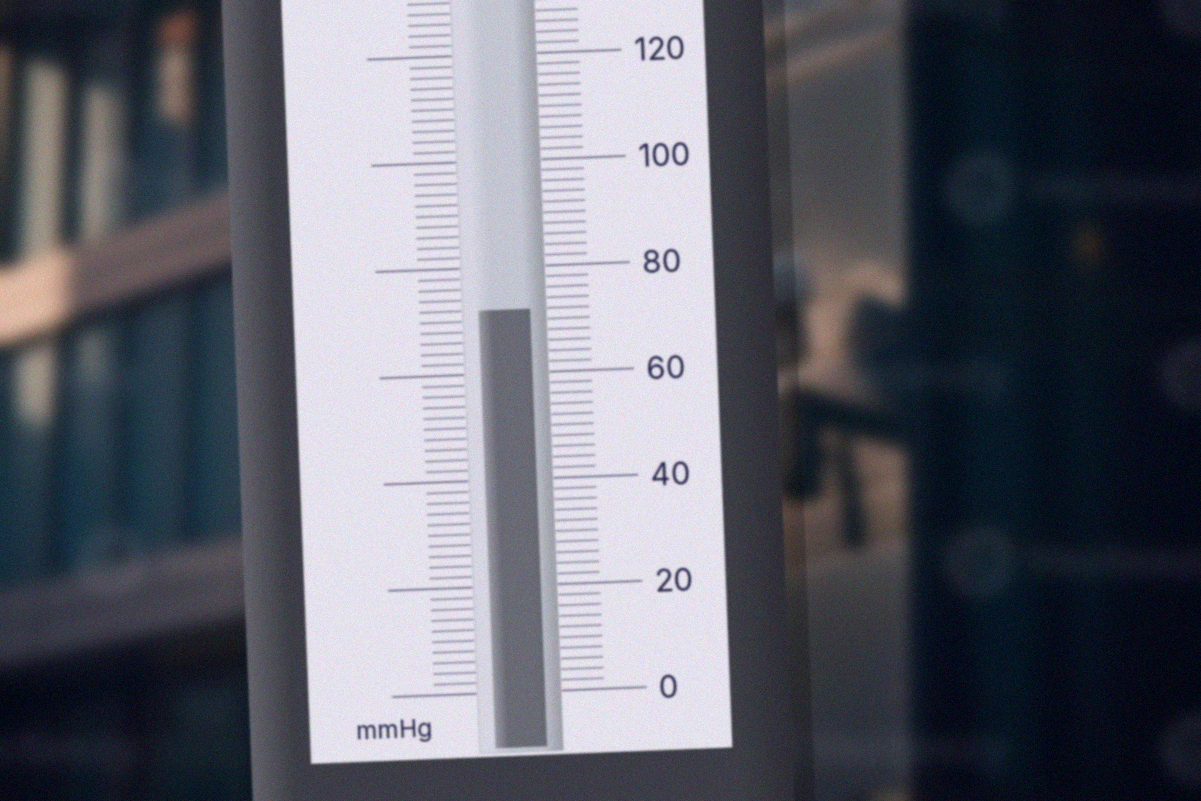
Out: 72mmHg
